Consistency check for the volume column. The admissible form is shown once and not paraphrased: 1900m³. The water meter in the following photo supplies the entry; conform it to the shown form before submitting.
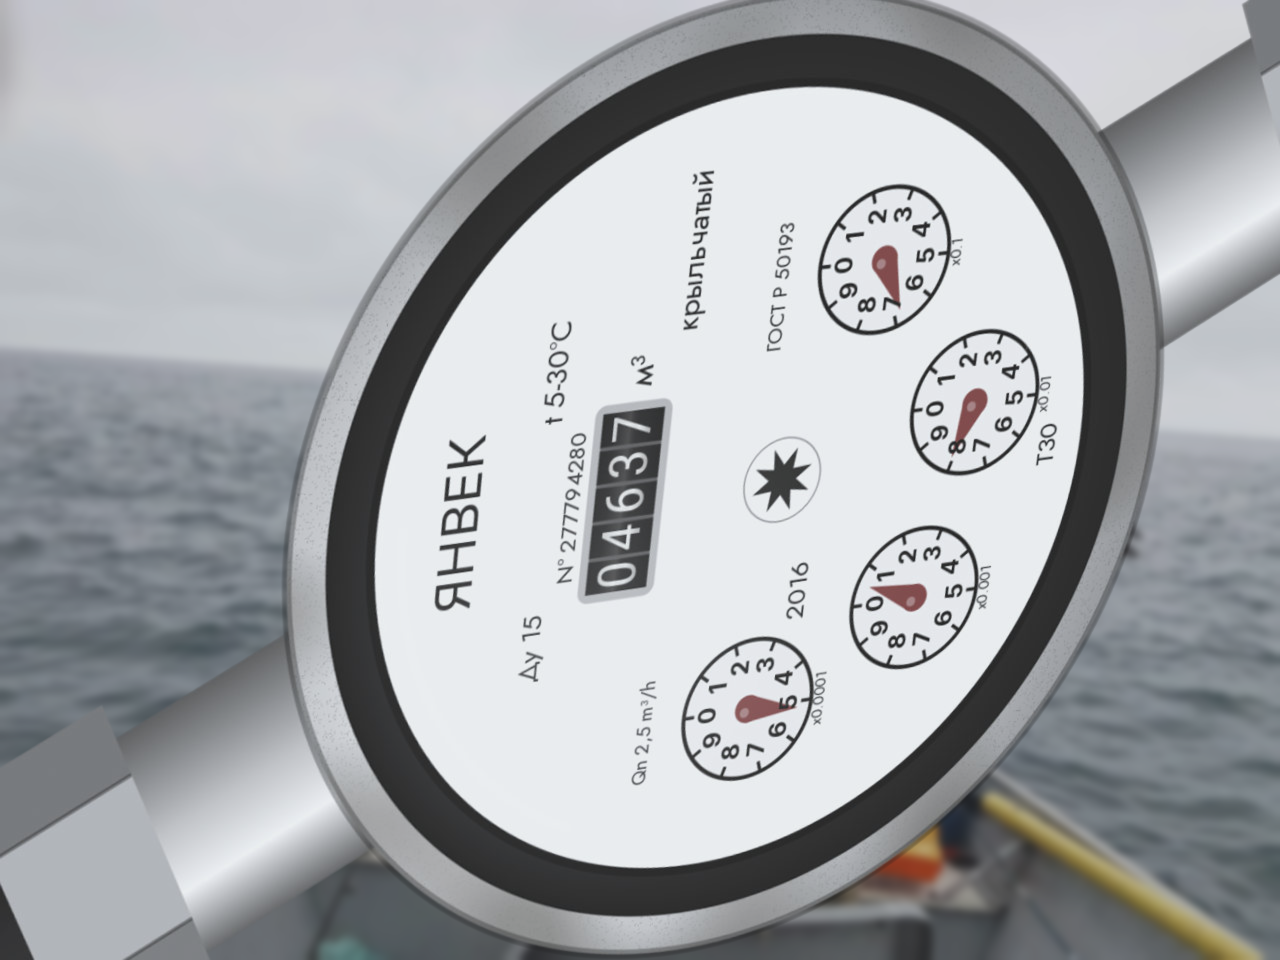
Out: 4637.6805m³
